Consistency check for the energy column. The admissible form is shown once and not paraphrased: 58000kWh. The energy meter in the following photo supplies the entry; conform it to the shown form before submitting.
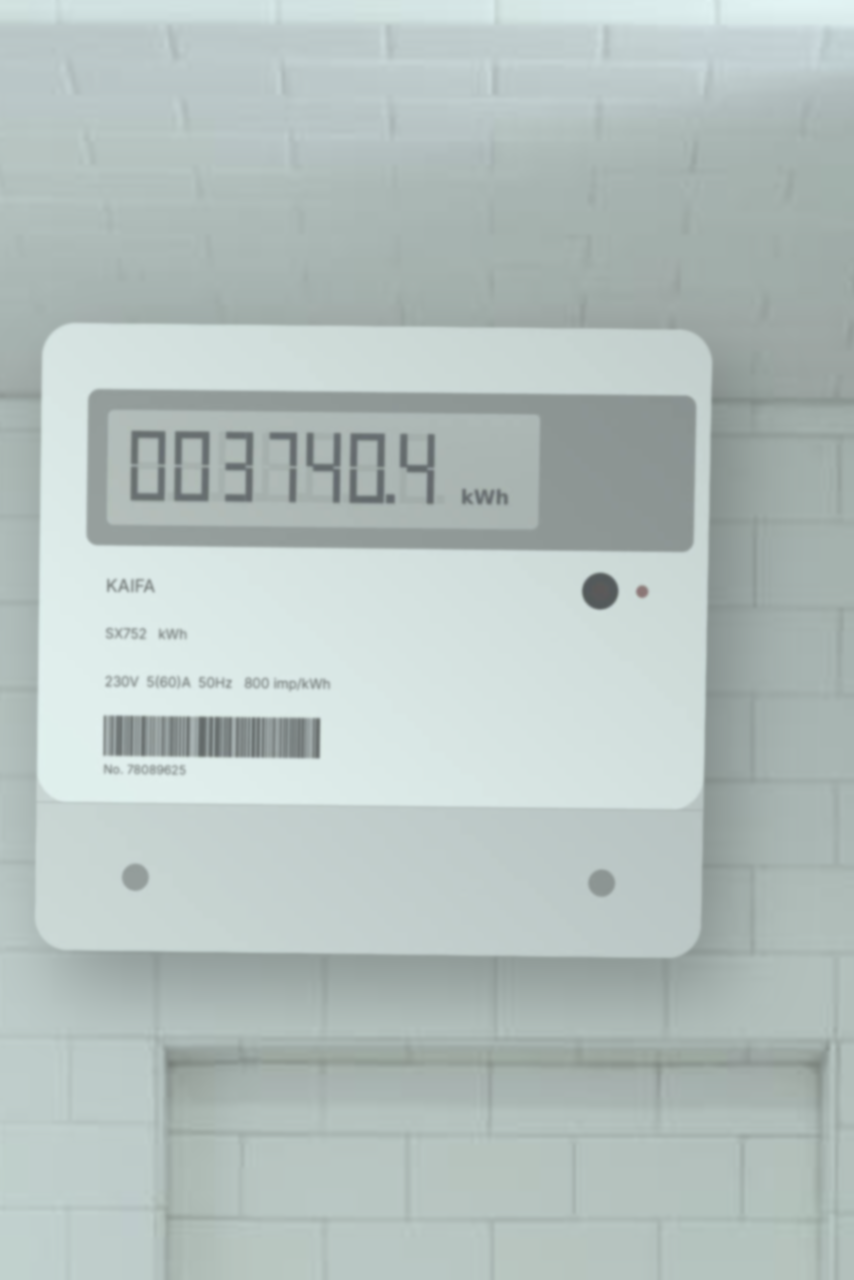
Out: 3740.4kWh
